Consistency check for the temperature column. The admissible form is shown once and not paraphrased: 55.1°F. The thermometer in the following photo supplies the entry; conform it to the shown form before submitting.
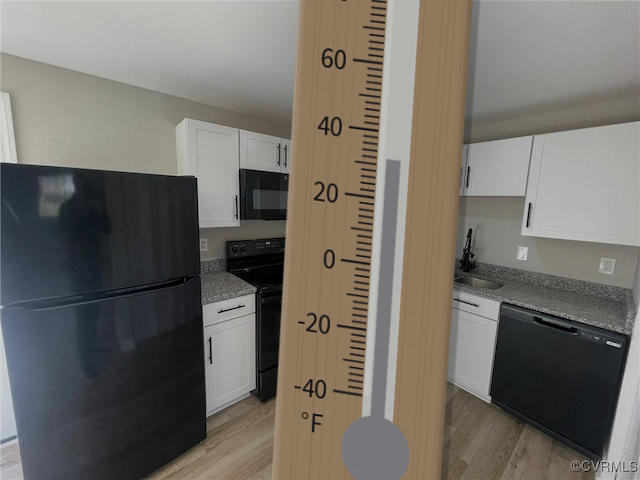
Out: 32°F
